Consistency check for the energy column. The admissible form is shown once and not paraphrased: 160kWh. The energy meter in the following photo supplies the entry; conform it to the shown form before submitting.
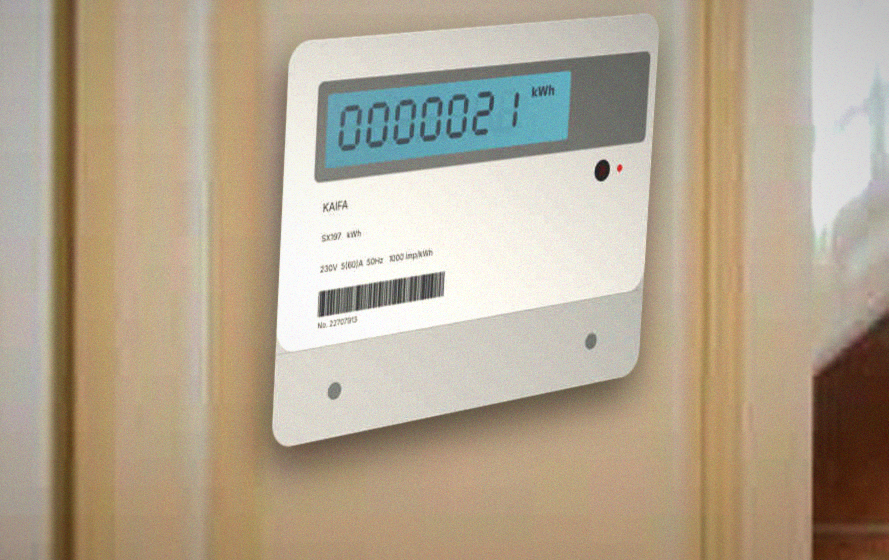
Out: 21kWh
